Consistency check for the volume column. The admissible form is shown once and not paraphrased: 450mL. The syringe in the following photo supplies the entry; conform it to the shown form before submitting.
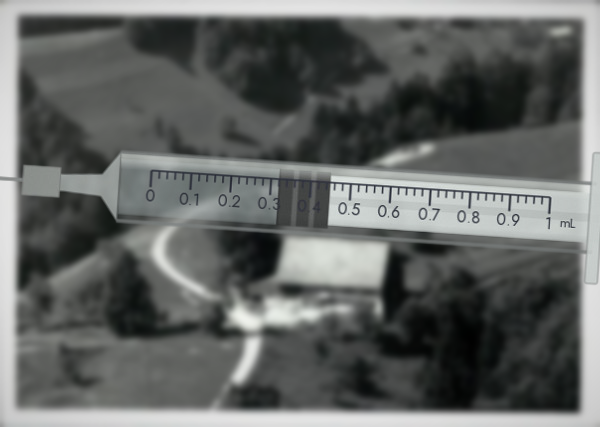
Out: 0.32mL
